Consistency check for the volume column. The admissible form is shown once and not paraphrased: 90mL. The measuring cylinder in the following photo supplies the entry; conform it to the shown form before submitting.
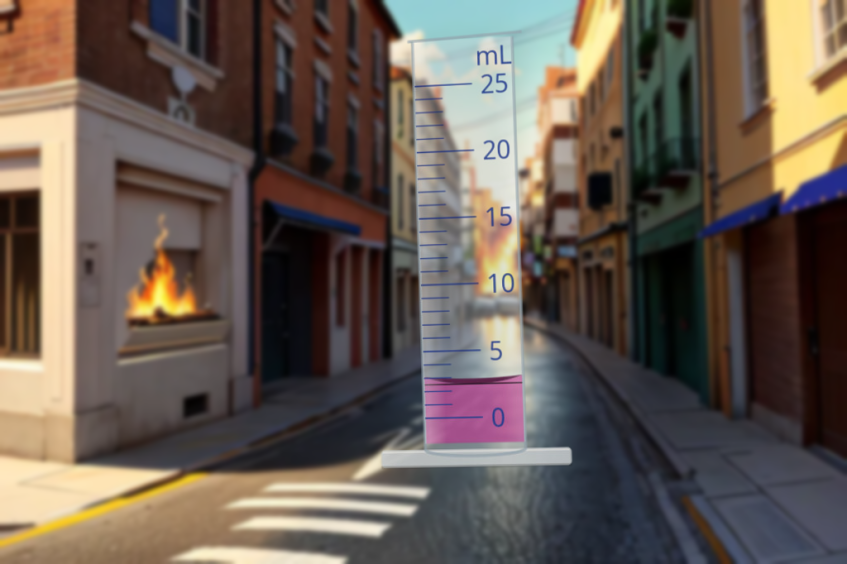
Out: 2.5mL
